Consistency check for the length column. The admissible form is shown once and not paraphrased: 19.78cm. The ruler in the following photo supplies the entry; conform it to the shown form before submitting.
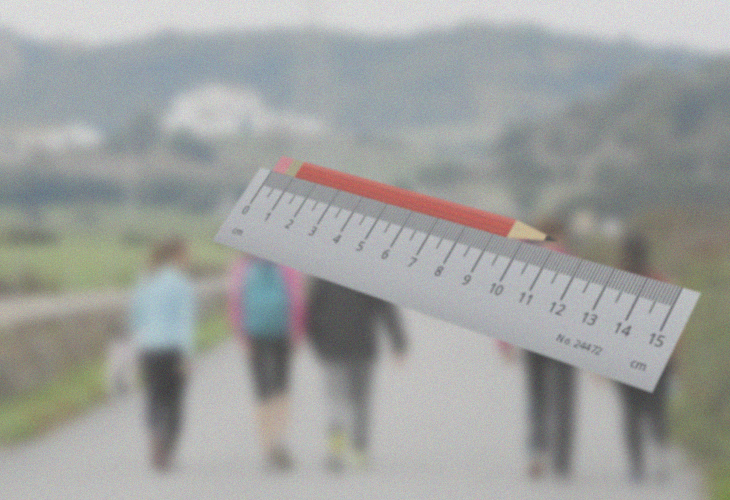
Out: 11cm
